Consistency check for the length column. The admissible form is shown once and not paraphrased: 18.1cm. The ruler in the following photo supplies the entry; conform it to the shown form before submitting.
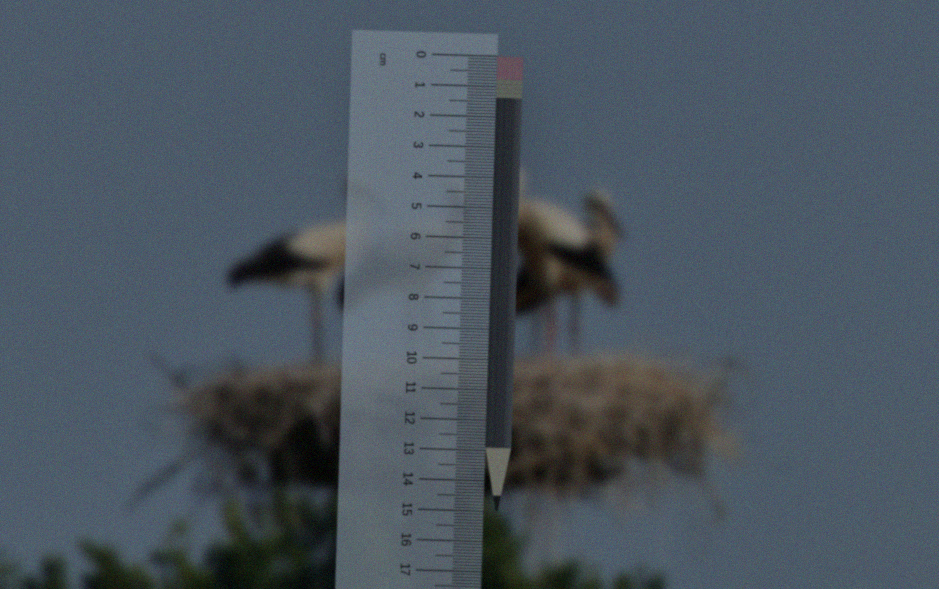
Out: 15cm
